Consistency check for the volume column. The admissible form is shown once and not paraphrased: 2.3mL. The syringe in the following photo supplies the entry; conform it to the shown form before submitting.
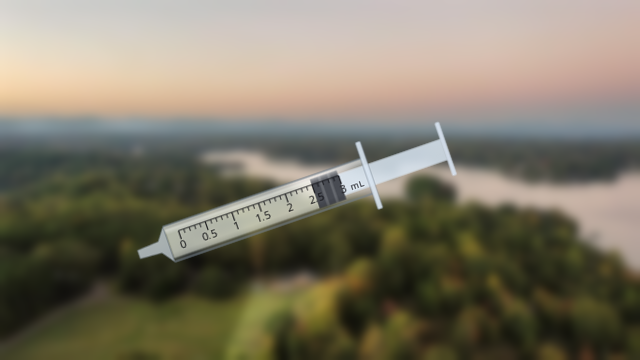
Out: 2.5mL
